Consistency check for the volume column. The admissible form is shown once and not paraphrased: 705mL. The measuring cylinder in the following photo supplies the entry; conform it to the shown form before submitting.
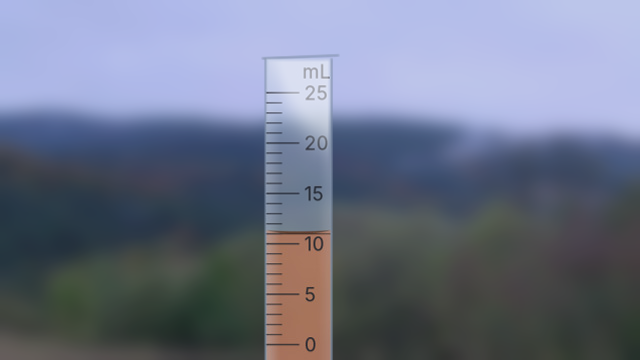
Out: 11mL
